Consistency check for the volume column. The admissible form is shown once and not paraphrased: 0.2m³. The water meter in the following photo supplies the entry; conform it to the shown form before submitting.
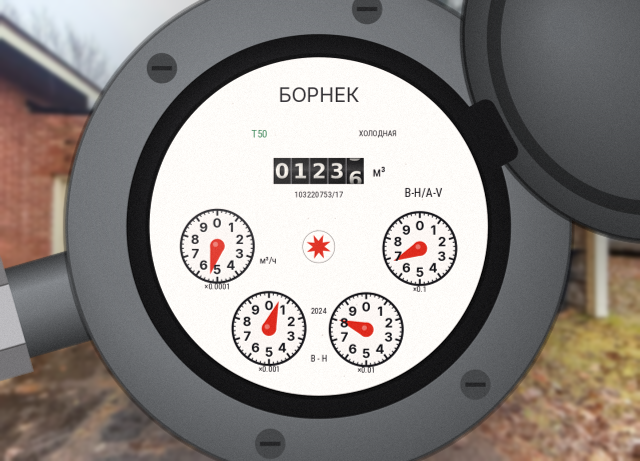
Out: 1235.6805m³
